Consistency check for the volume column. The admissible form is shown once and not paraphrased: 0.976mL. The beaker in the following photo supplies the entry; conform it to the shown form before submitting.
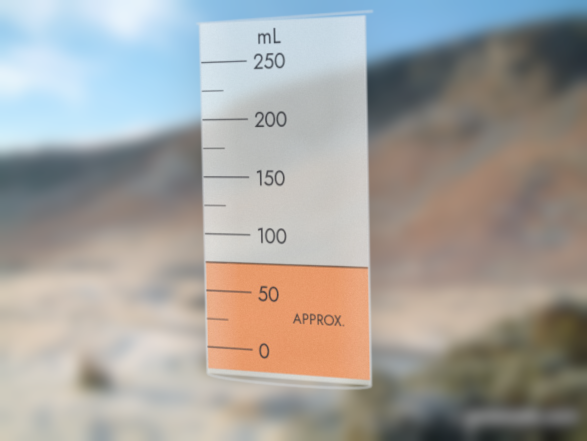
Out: 75mL
